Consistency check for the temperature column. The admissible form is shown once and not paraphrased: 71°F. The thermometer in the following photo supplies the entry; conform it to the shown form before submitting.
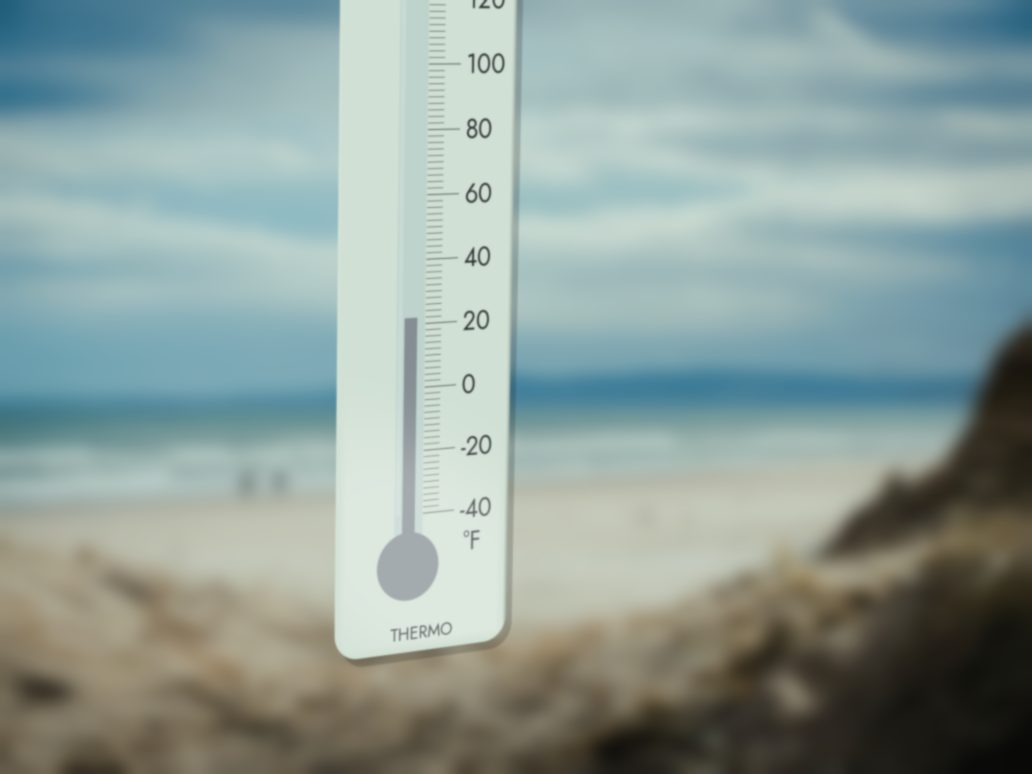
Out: 22°F
